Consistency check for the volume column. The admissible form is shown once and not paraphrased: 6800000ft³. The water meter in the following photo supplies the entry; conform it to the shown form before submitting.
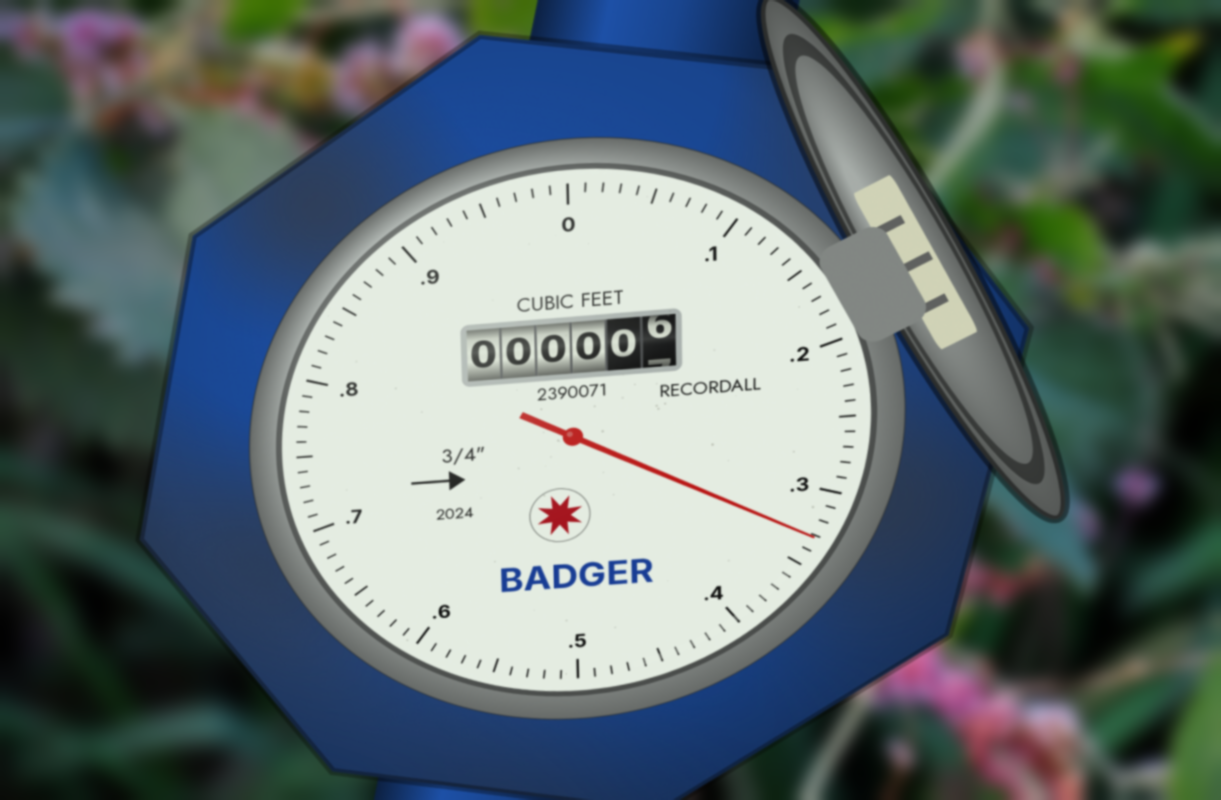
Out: 6.33ft³
